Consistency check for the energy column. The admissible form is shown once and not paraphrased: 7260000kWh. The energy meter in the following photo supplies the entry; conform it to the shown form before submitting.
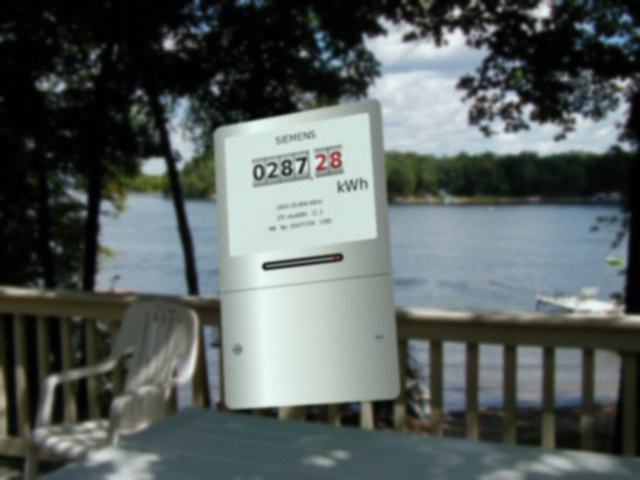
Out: 287.28kWh
